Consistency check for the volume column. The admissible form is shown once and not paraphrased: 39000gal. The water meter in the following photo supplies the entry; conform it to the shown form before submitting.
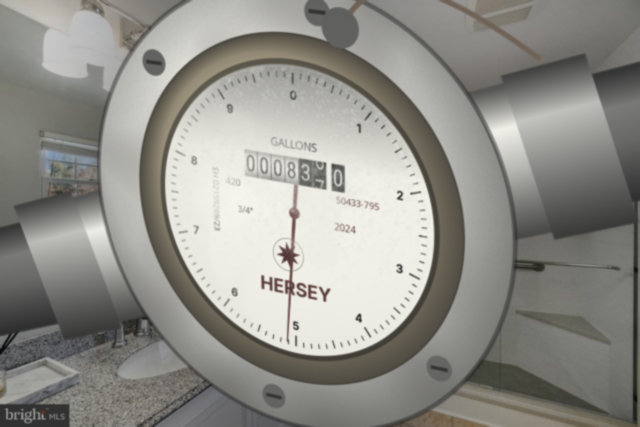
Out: 8365.1gal
